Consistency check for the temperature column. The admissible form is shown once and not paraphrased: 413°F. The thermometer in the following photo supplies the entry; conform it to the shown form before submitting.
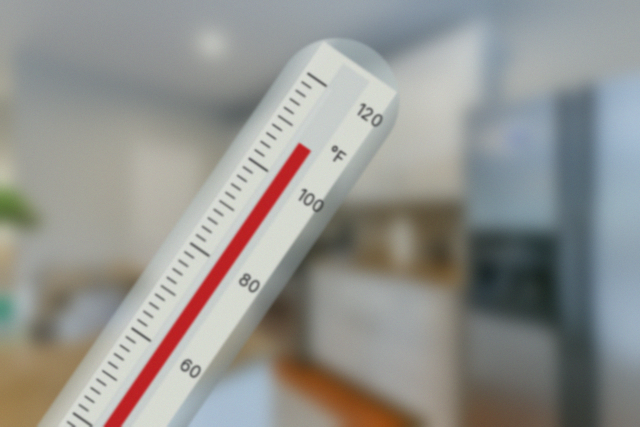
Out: 108°F
